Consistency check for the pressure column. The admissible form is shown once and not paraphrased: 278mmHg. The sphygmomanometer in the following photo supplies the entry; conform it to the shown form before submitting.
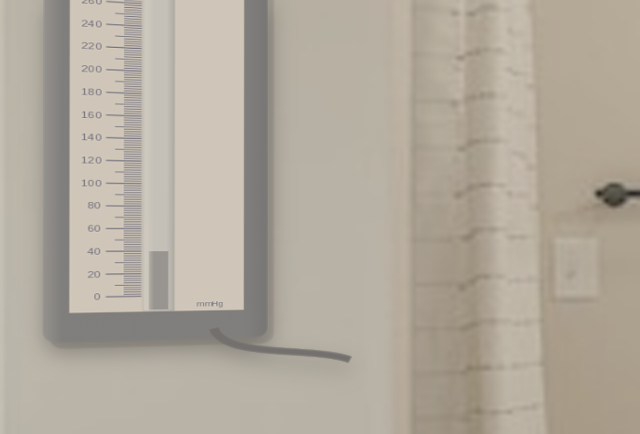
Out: 40mmHg
